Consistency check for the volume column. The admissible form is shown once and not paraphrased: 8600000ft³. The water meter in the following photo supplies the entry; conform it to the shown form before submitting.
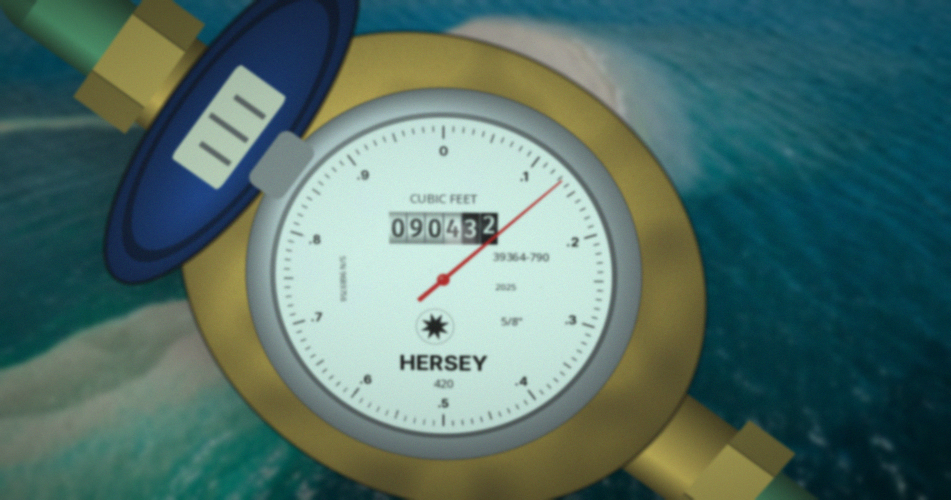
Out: 90432.13ft³
